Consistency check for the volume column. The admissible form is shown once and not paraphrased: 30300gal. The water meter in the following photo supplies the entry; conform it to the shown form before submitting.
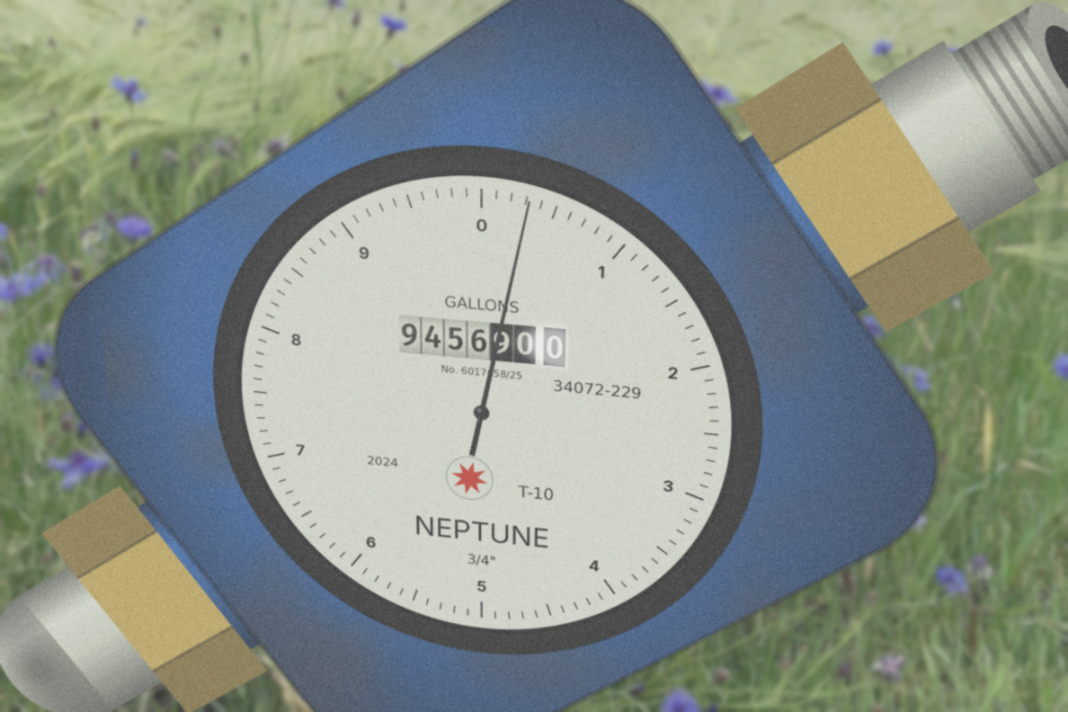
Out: 9456900.3gal
